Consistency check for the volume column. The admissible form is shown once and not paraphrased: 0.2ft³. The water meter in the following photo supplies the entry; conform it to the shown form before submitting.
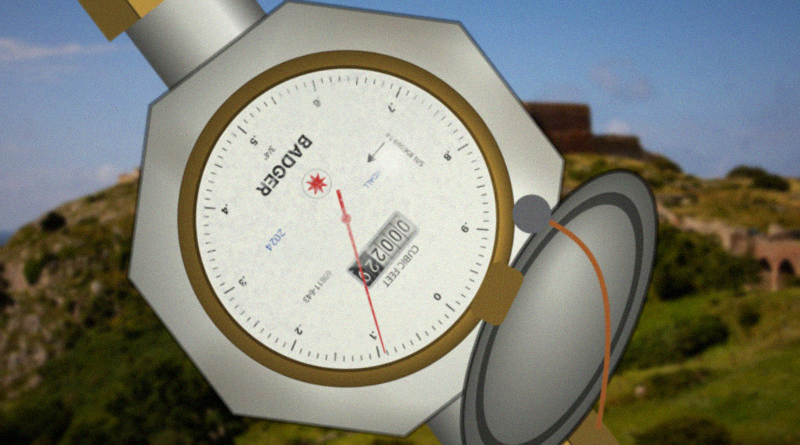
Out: 229.09ft³
